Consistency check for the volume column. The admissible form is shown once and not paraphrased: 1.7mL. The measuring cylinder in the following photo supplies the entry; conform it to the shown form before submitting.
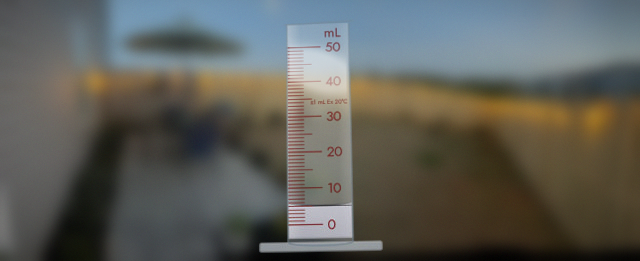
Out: 5mL
